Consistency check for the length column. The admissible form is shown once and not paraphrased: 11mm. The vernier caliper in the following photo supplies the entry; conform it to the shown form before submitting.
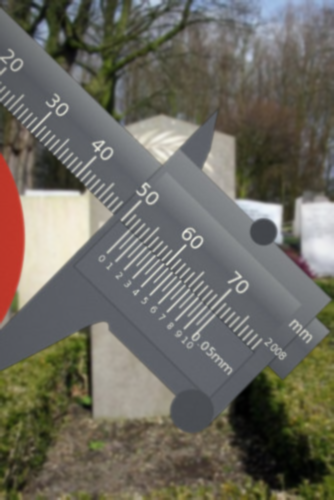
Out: 52.0mm
